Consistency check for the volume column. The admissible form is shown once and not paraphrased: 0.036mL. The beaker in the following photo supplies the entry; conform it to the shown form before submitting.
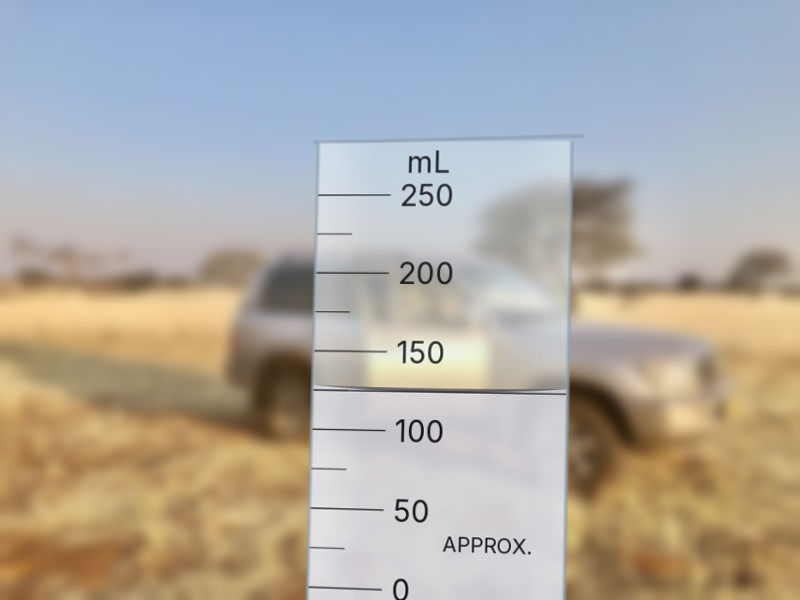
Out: 125mL
